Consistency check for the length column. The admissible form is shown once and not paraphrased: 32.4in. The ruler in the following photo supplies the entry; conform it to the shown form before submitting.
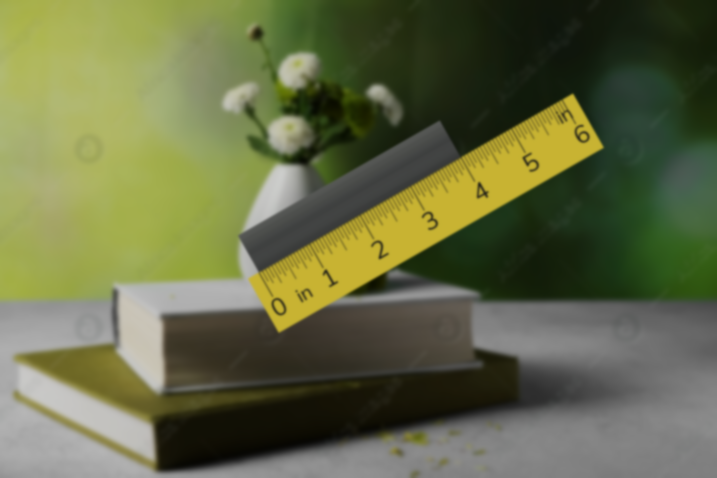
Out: 4in
